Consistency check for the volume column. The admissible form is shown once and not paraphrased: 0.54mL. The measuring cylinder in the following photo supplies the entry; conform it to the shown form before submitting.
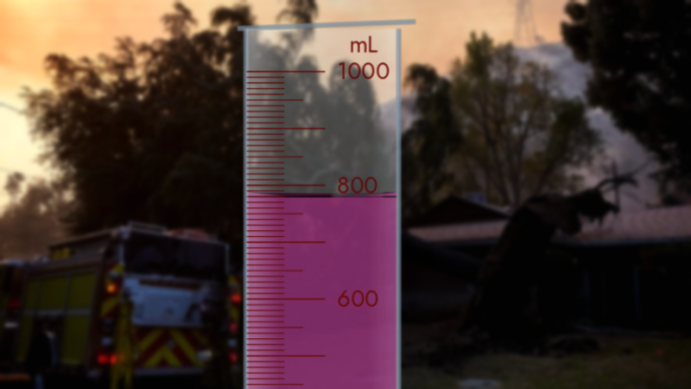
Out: 780mL
